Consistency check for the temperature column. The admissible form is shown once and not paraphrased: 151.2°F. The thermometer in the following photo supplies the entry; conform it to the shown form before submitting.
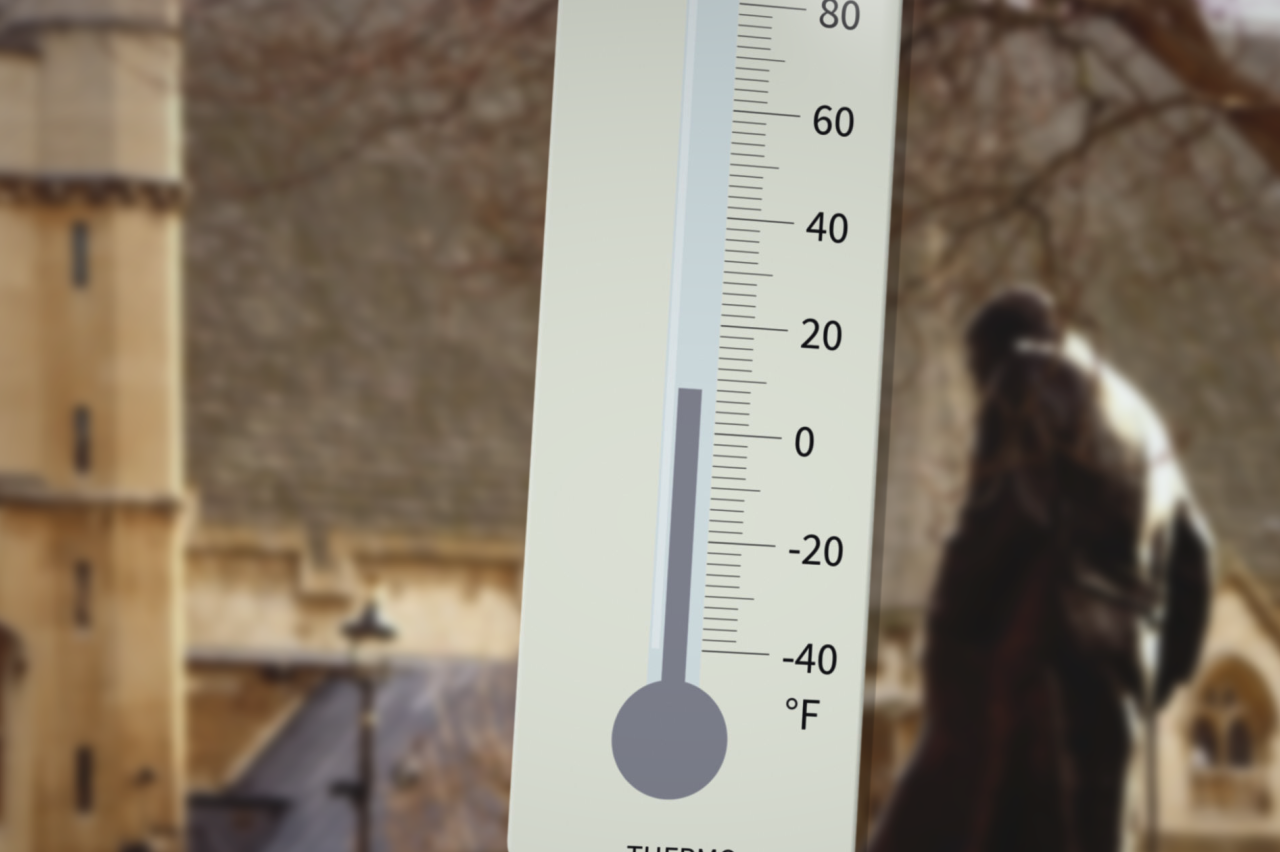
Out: 8°F
